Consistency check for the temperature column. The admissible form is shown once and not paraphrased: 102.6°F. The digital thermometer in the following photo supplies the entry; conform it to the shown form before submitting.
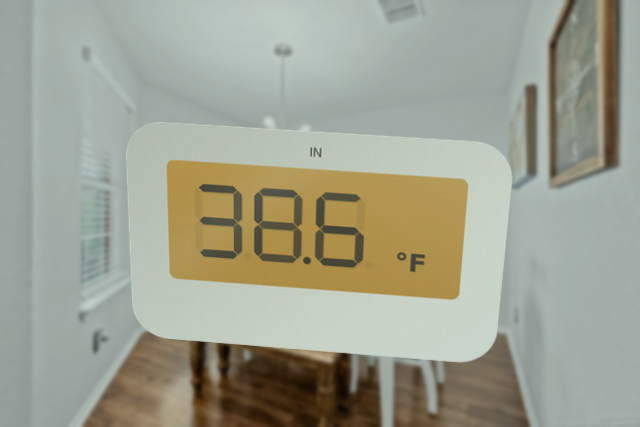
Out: 38.6°F
